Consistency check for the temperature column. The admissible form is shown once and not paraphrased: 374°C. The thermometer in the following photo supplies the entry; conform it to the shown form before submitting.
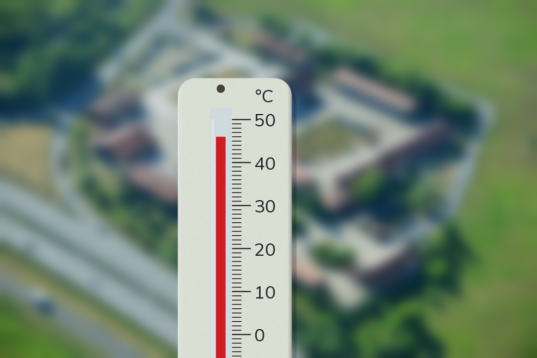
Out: 46°C
